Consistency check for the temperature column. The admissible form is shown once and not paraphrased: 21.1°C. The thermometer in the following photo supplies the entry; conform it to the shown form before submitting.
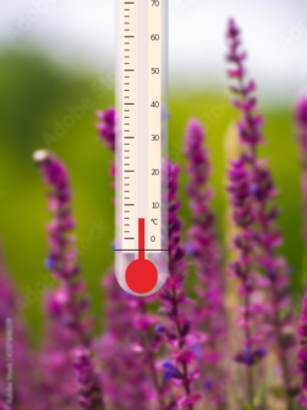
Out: 6°C
